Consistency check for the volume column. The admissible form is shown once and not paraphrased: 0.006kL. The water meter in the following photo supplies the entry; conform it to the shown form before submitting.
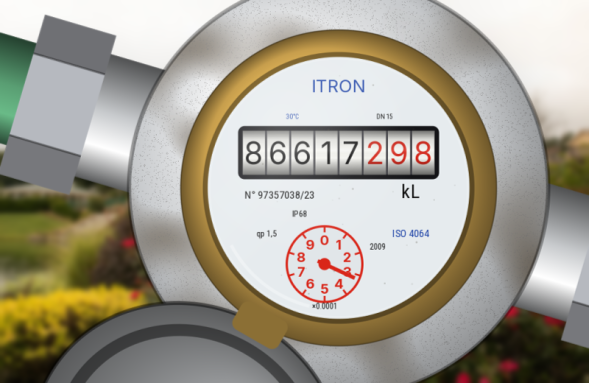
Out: 86617.2983kL
